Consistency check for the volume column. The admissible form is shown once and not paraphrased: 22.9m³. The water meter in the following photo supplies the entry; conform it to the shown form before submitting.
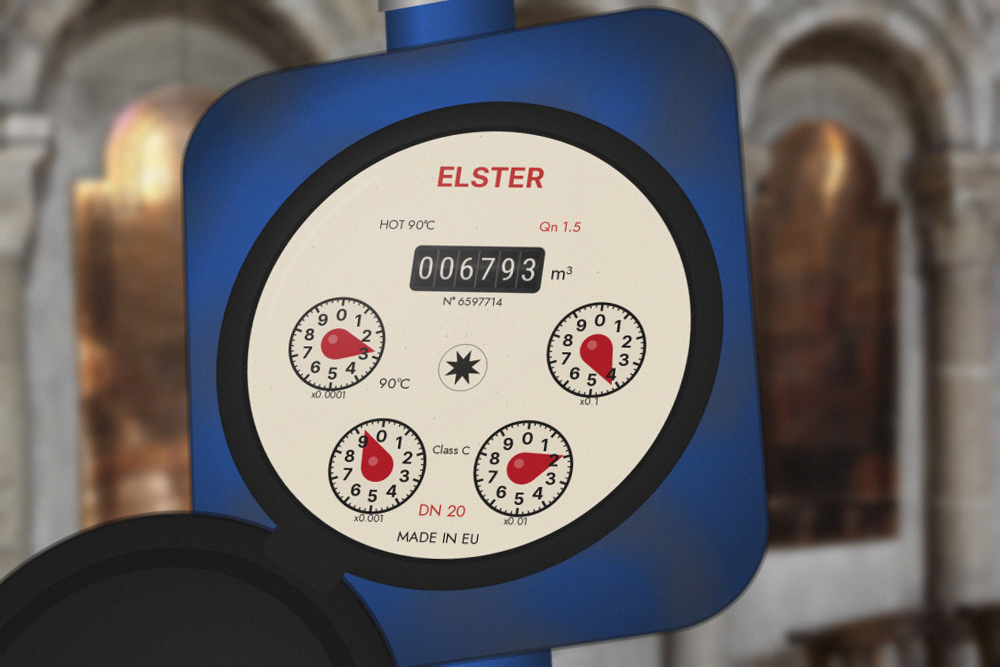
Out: 6793.4192m³
